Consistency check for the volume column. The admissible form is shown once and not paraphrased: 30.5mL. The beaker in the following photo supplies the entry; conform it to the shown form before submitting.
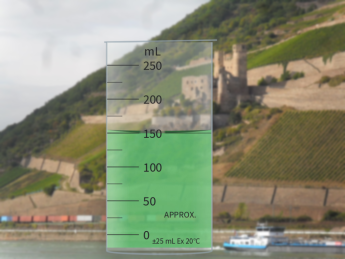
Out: 150mL
